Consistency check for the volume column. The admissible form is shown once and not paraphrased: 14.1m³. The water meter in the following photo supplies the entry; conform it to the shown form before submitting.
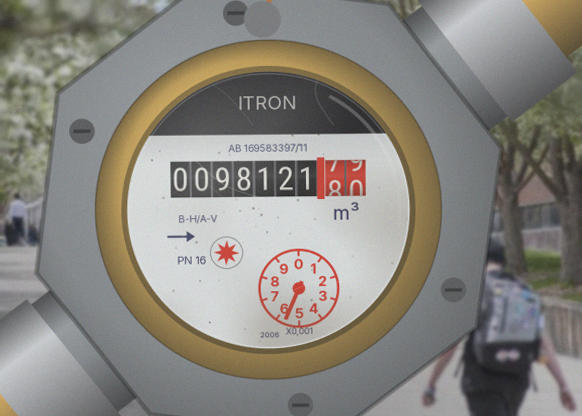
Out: 98121.795m³
